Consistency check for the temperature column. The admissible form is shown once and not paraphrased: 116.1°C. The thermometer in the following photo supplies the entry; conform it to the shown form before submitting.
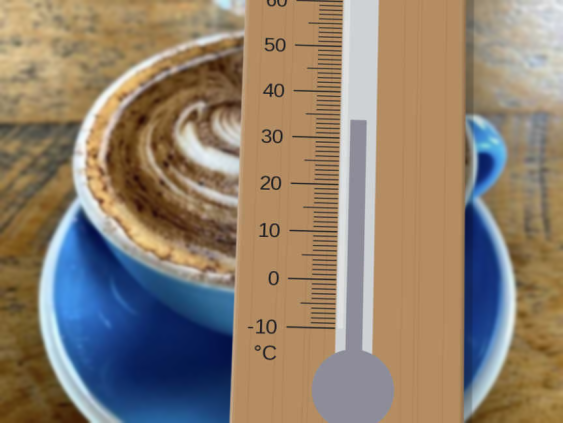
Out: 34°C
